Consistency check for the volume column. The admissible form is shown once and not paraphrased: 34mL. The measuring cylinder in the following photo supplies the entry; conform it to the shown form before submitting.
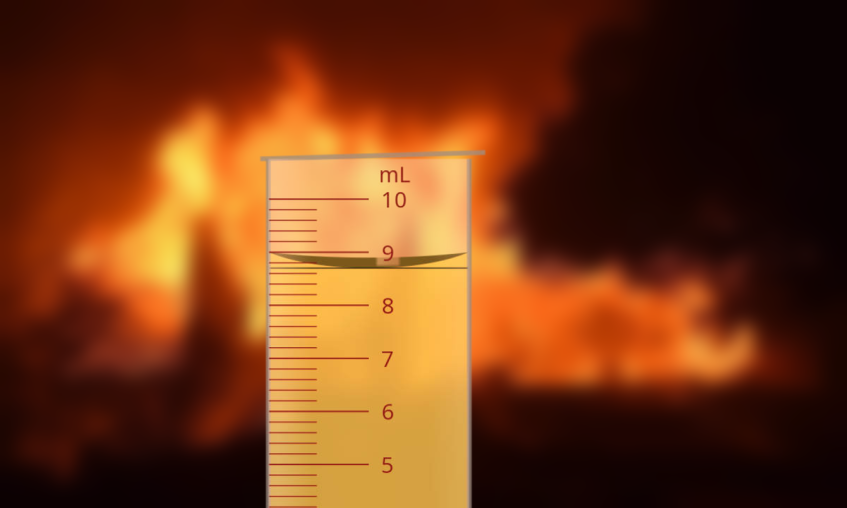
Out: 8.7mL
